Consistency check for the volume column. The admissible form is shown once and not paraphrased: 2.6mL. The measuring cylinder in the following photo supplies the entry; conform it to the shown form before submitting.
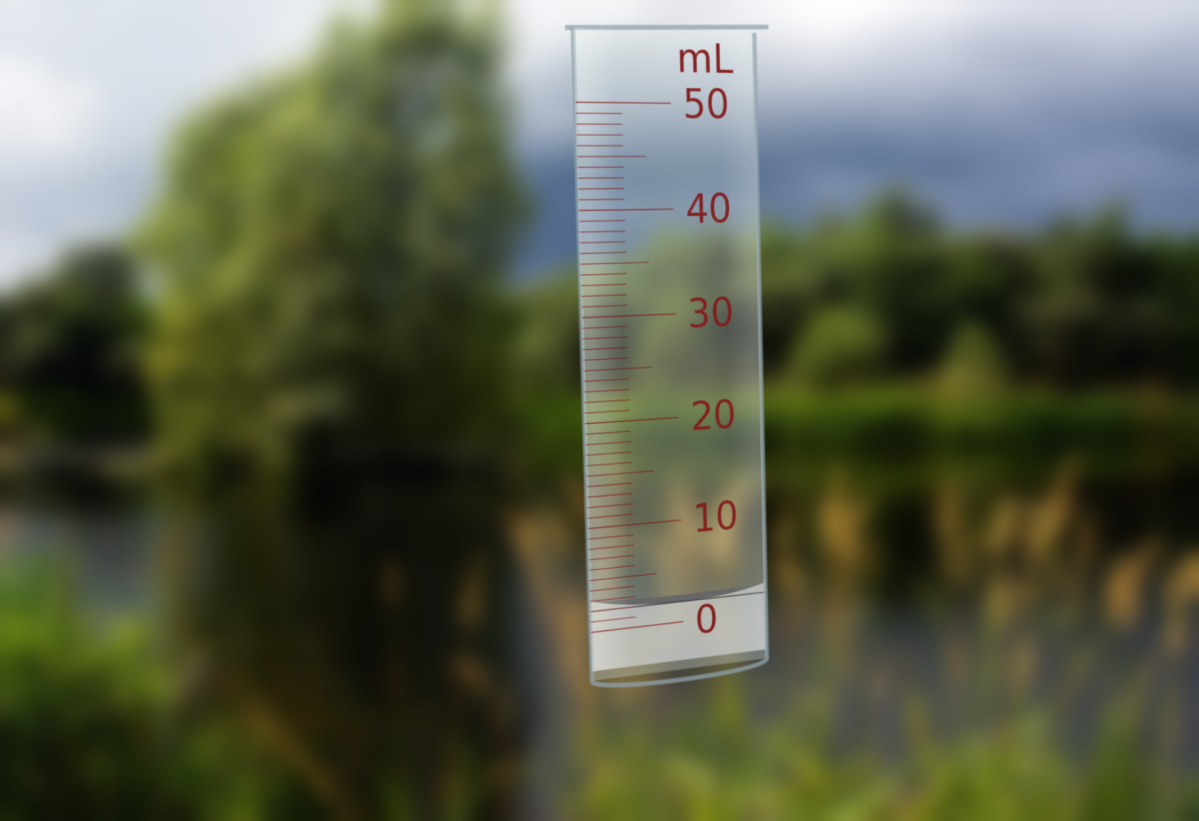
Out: 2mL
